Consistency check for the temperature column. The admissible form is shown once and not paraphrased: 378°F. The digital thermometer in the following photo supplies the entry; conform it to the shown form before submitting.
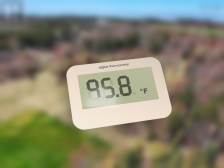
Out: 95.8°F
